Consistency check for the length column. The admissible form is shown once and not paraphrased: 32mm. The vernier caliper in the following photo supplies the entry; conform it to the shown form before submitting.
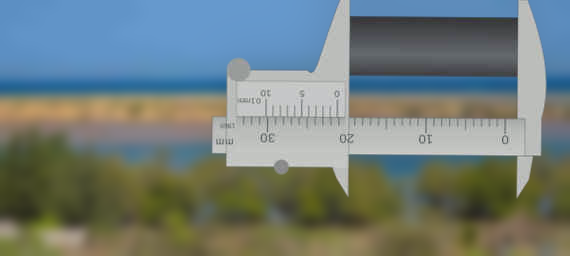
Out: 21.2mm
